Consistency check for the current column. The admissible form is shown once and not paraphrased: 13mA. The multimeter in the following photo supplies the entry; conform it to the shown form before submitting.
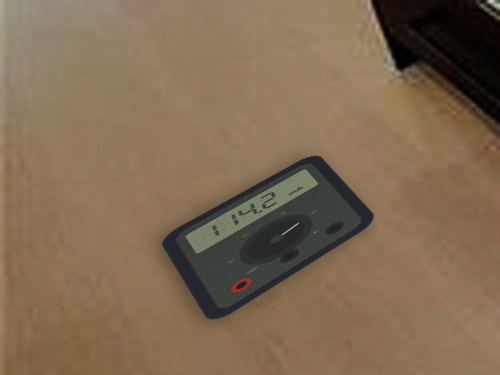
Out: 114.2mA
